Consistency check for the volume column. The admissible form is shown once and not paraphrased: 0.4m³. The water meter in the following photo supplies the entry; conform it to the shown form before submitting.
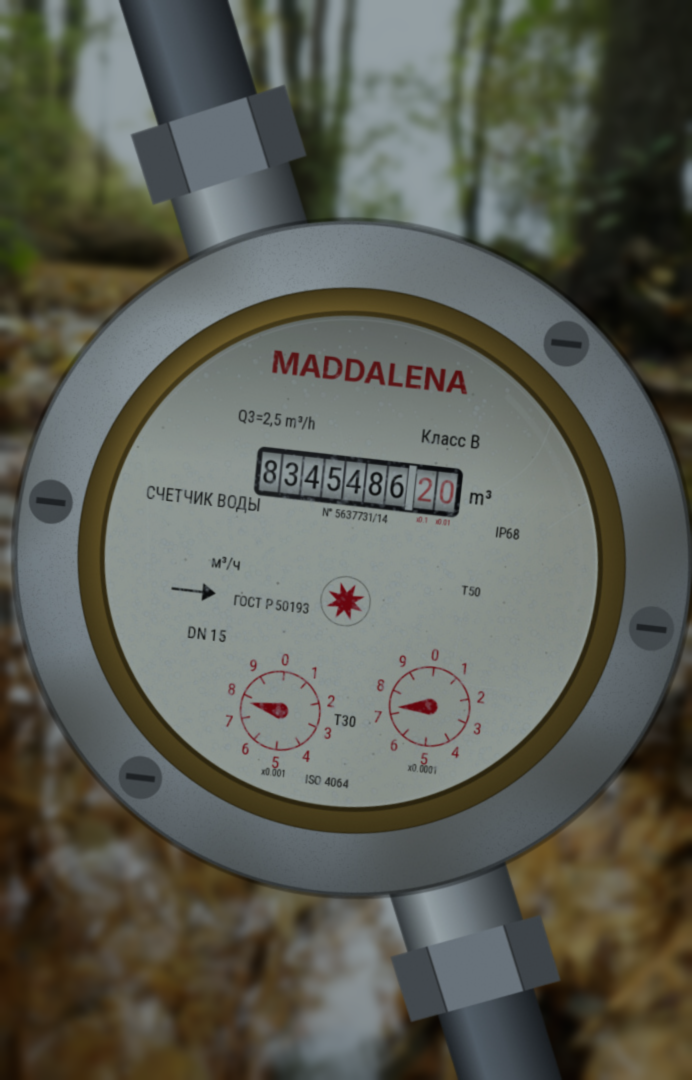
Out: 8345486.2077m³
